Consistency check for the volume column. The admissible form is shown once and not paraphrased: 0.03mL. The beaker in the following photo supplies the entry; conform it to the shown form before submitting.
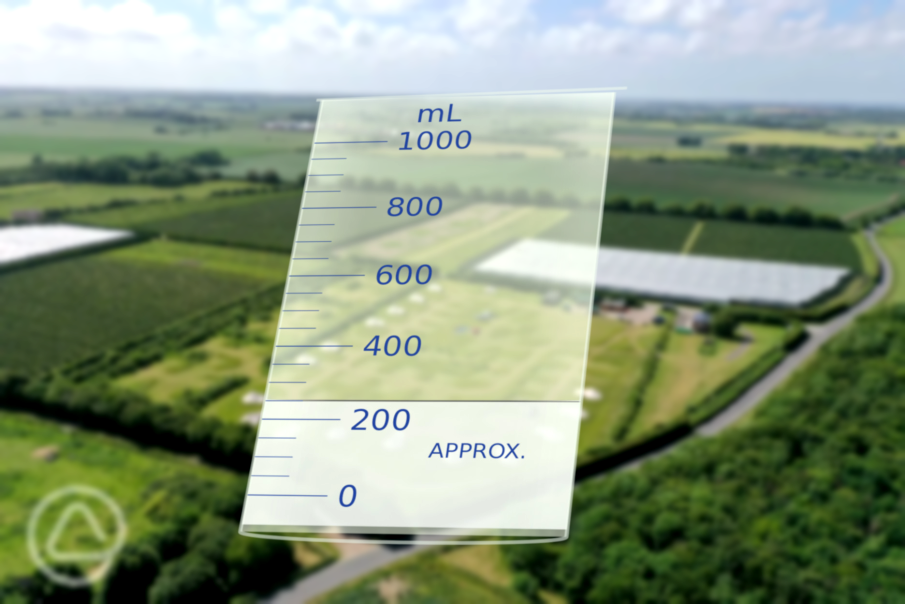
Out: 250mL
